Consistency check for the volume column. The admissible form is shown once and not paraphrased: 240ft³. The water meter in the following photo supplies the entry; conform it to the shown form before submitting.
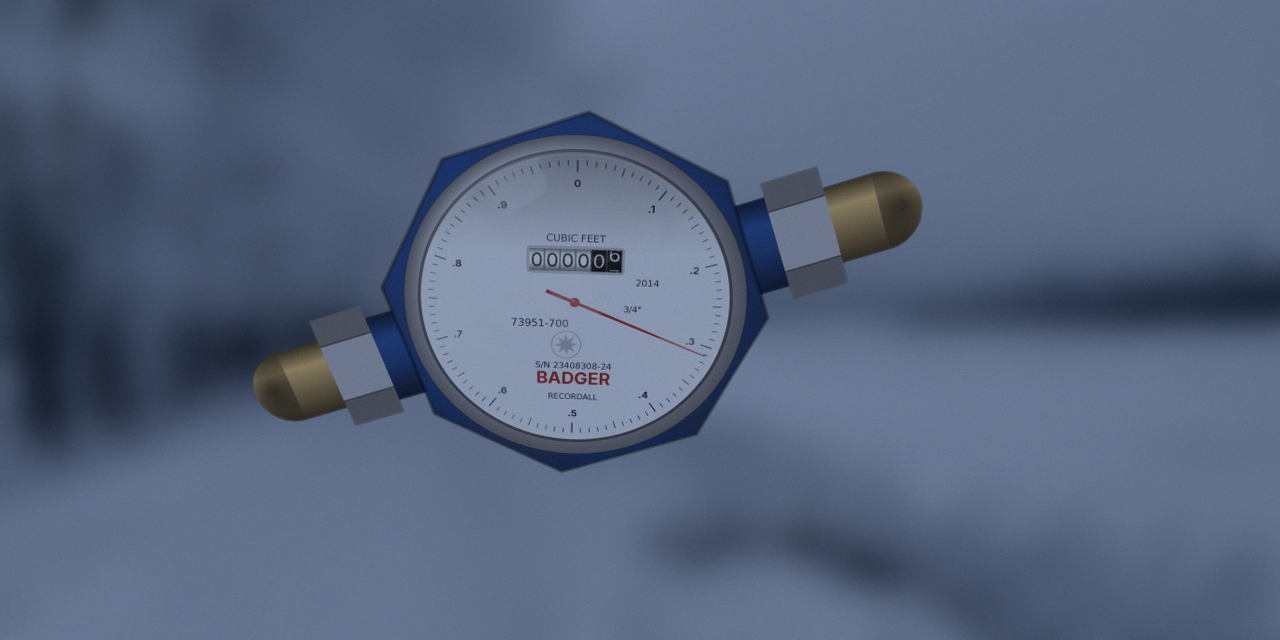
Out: 6.31ft³
